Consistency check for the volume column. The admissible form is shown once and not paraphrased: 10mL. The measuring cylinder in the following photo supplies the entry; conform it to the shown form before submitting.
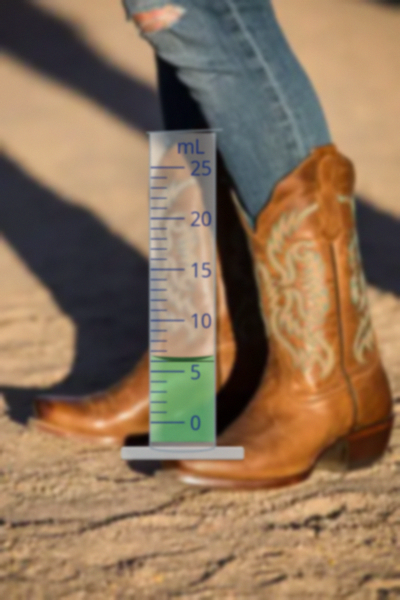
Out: 6mL
